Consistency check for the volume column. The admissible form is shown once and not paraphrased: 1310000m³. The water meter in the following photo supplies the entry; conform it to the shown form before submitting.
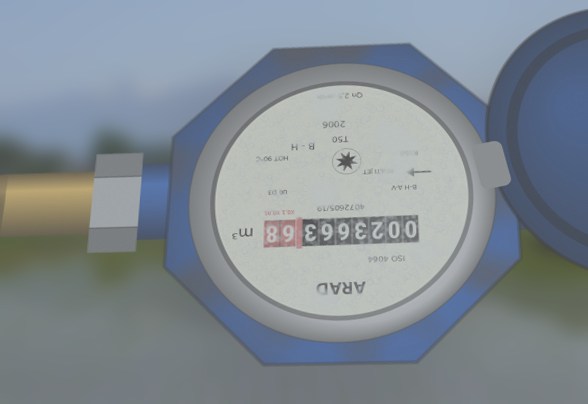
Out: 23663.68m³
